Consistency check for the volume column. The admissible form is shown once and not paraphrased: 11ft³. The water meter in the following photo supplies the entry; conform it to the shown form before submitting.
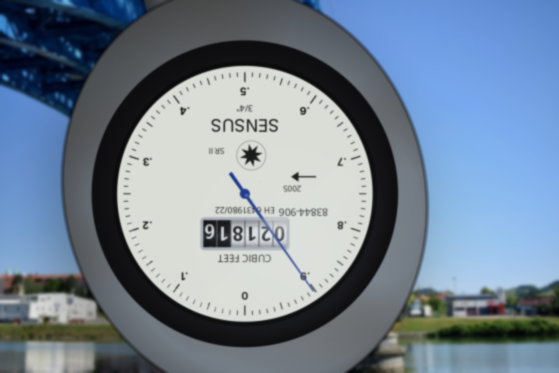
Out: 21815.90ft³
